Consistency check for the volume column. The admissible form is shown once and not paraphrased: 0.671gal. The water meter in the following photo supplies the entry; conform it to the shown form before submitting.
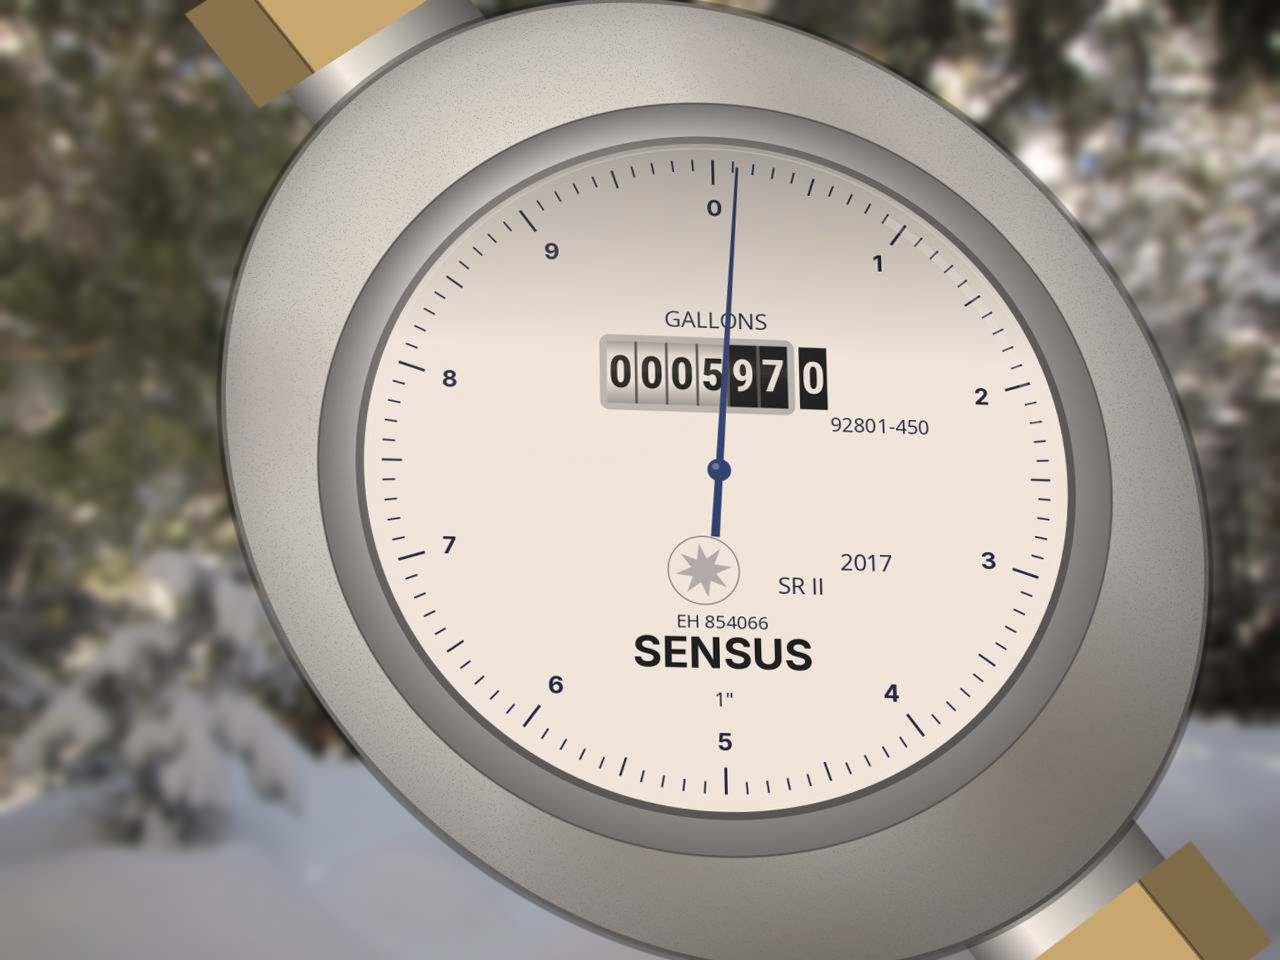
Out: 5970.1gal
